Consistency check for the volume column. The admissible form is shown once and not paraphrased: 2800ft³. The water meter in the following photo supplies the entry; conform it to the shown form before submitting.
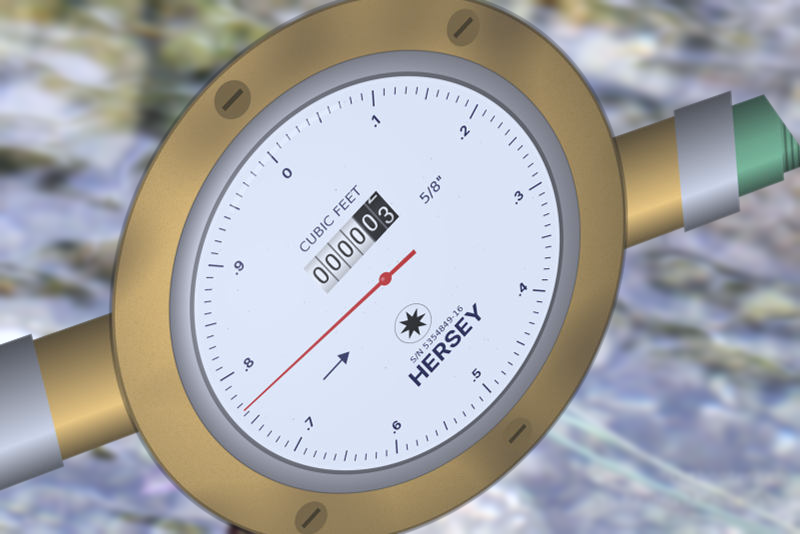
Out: 2.76ft³
